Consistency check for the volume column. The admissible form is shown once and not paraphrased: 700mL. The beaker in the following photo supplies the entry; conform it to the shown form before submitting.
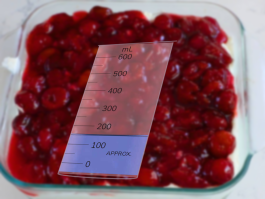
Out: 150mL
